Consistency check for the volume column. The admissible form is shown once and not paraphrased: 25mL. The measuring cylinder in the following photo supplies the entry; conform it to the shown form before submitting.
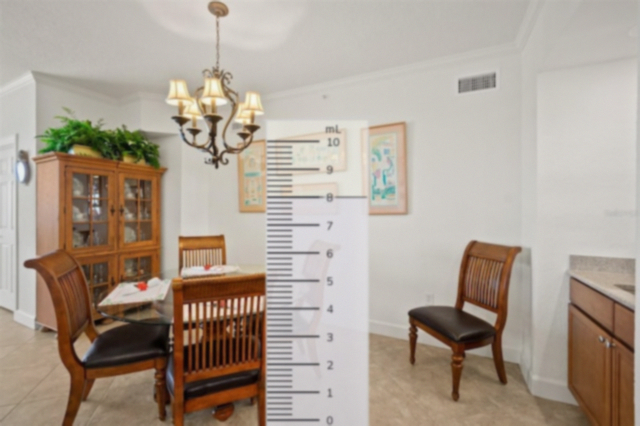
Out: 8mL
